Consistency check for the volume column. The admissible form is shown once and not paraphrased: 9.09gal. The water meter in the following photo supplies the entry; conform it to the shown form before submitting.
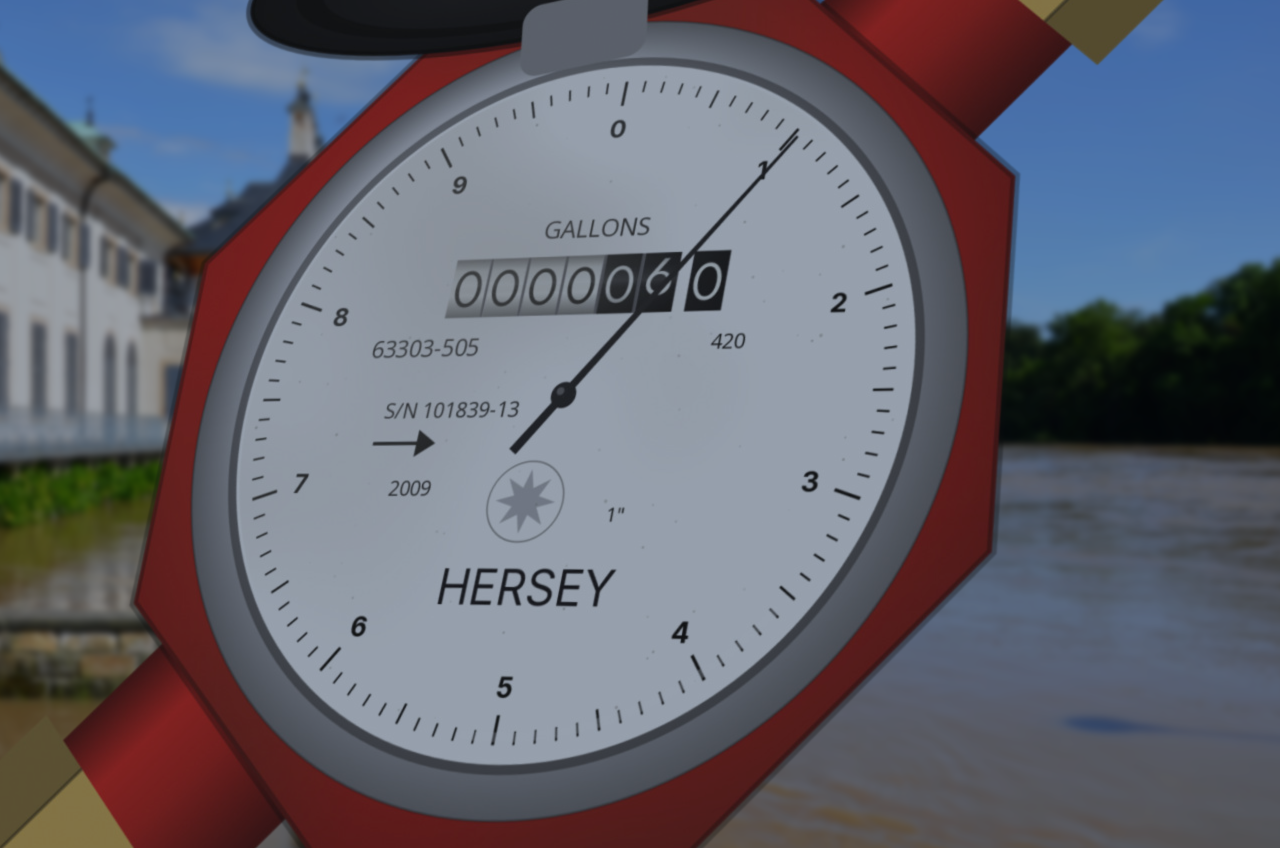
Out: 61.0gal
